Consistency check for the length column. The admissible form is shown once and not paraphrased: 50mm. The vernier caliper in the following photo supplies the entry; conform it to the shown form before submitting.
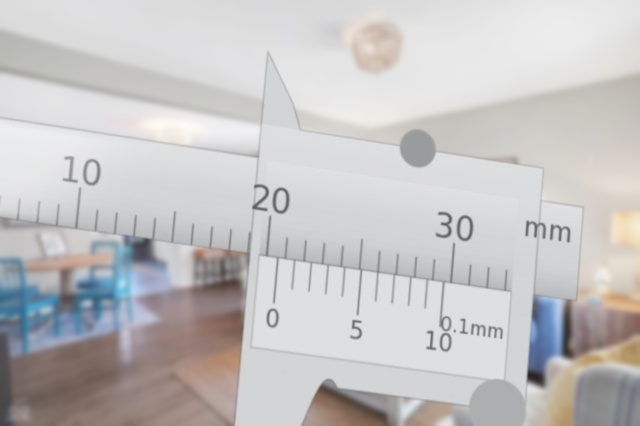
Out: 20.6mm
